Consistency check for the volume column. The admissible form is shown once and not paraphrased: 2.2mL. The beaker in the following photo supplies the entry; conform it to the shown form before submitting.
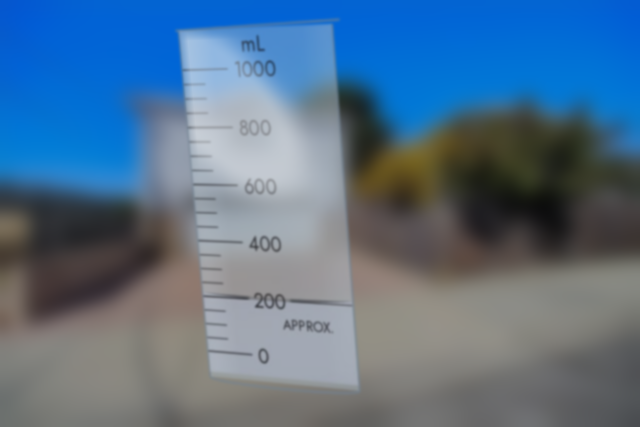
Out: 200mL
